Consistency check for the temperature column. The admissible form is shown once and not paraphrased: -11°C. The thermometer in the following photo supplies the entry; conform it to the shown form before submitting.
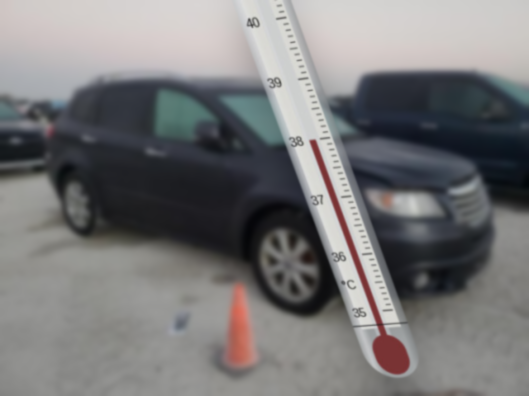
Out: 38°C
